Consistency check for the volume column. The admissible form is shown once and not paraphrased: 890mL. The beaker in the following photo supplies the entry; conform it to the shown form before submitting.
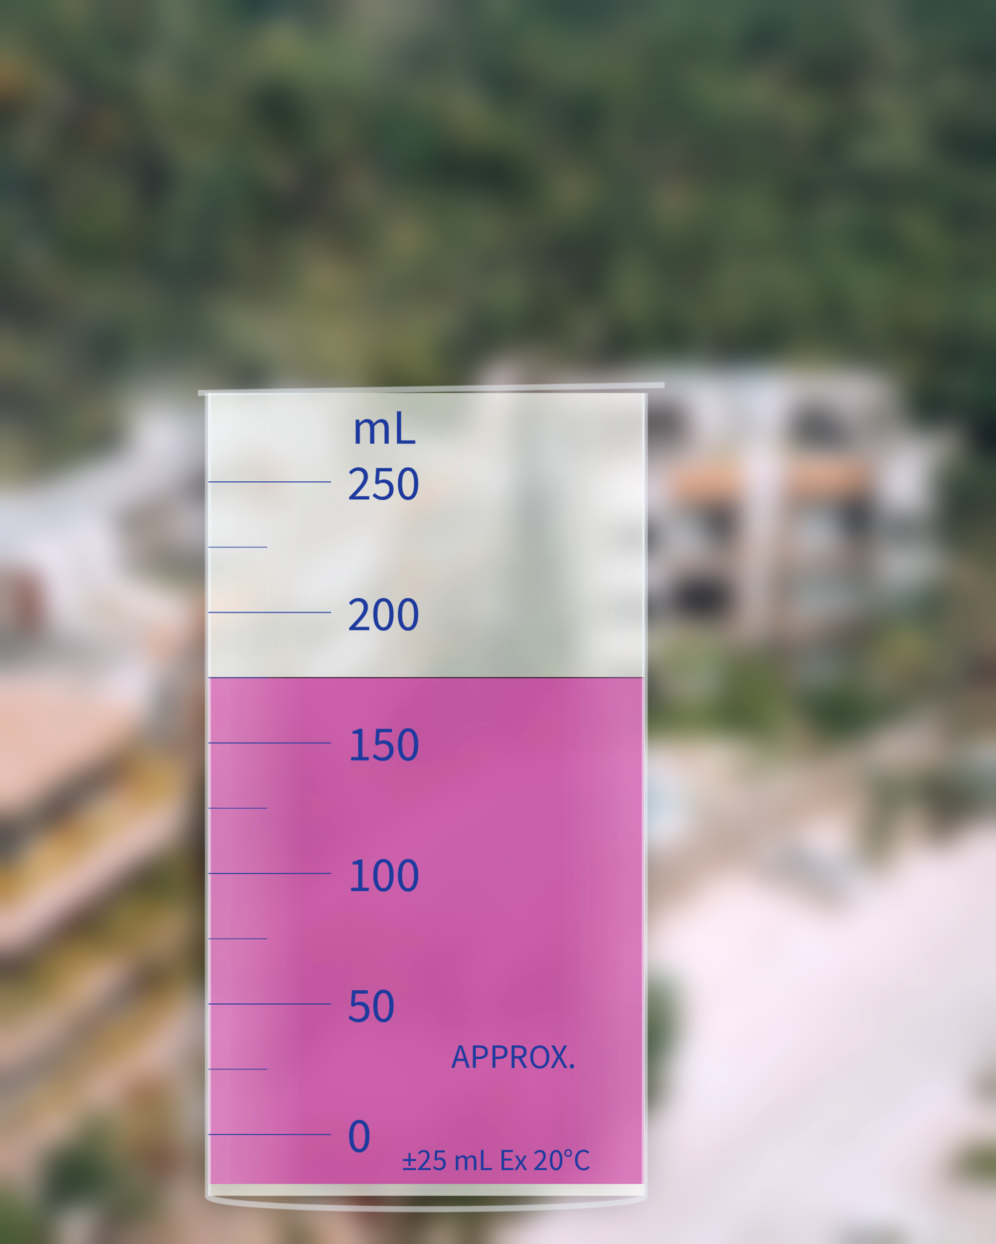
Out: 175mL
